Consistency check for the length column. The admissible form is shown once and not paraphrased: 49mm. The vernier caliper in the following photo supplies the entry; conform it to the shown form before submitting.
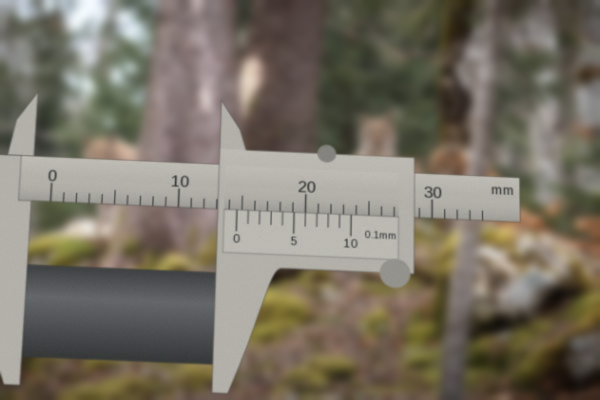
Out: 14.6mm
